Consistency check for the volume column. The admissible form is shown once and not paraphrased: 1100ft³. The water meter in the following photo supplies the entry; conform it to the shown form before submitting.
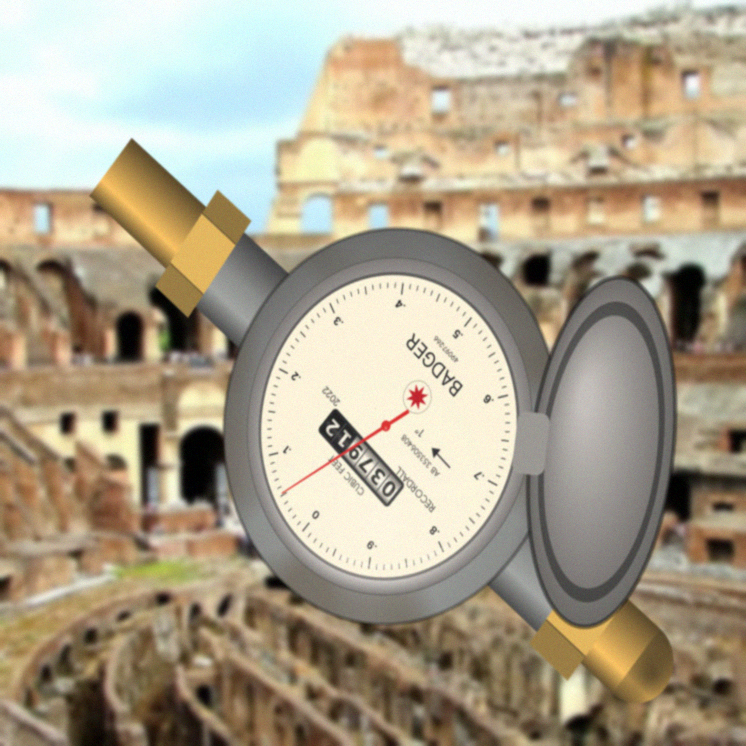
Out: 37912.05ft³
